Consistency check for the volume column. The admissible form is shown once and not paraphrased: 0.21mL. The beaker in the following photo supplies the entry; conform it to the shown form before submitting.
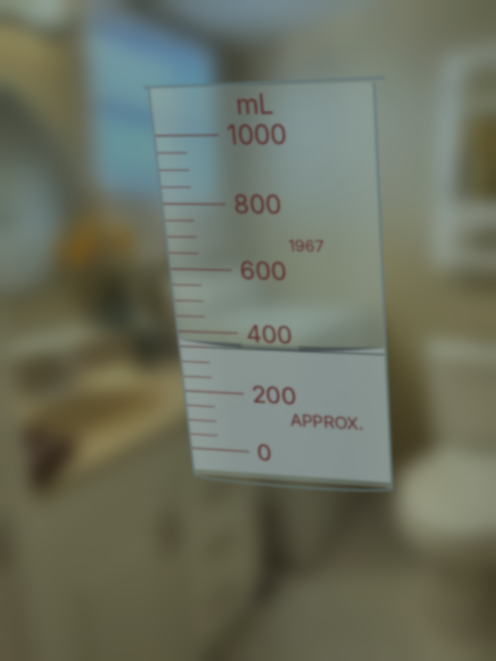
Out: 350mL
